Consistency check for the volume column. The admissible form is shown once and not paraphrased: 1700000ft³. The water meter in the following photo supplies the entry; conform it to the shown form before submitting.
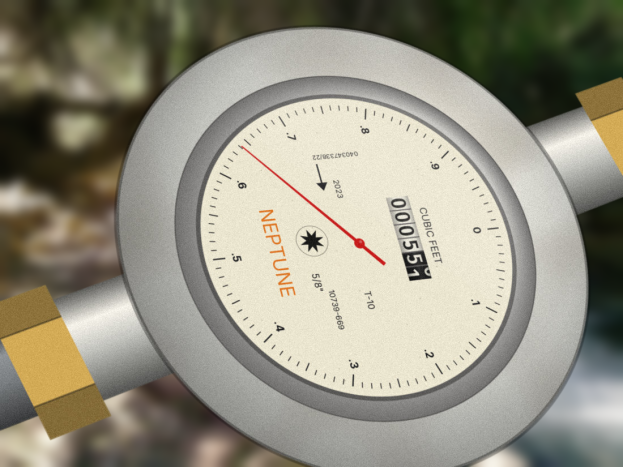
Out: 550.64ft³
